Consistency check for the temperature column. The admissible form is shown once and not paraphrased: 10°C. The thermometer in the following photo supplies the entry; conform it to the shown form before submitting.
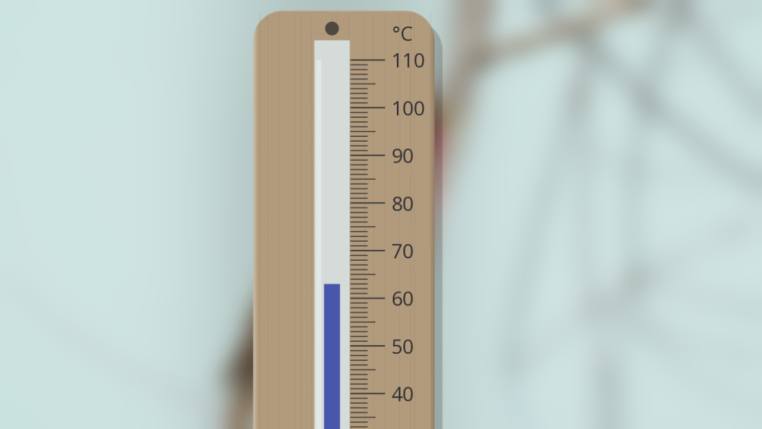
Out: 63°C
